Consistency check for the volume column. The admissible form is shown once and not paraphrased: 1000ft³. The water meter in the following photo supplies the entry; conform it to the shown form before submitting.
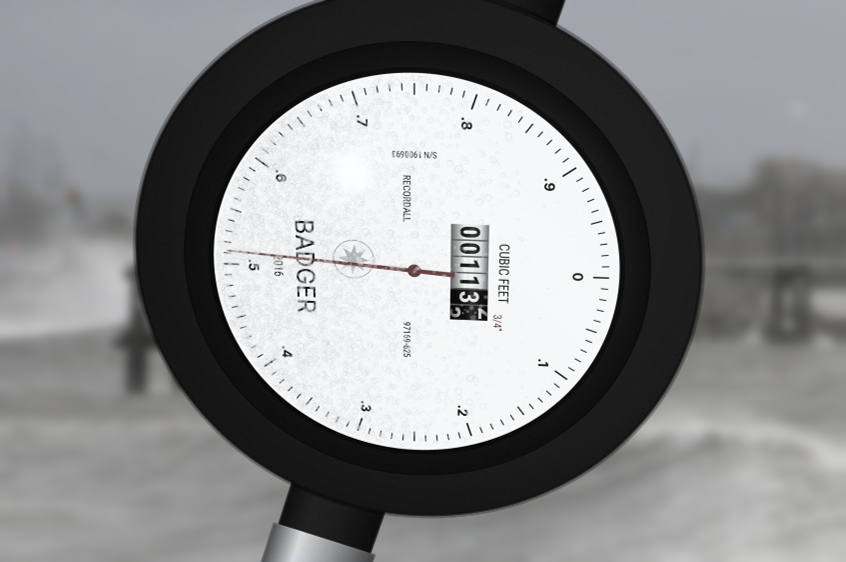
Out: 1132.51ft³
